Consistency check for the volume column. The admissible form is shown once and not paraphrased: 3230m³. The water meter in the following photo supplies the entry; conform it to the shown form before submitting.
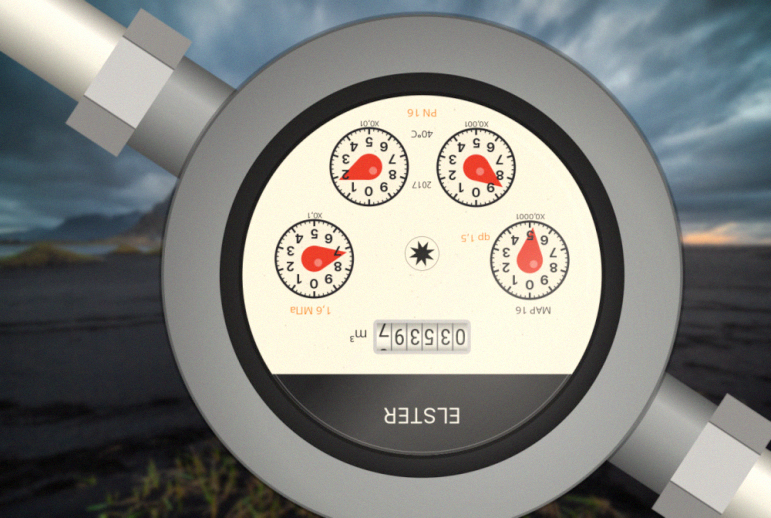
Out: 35396.7185m³
